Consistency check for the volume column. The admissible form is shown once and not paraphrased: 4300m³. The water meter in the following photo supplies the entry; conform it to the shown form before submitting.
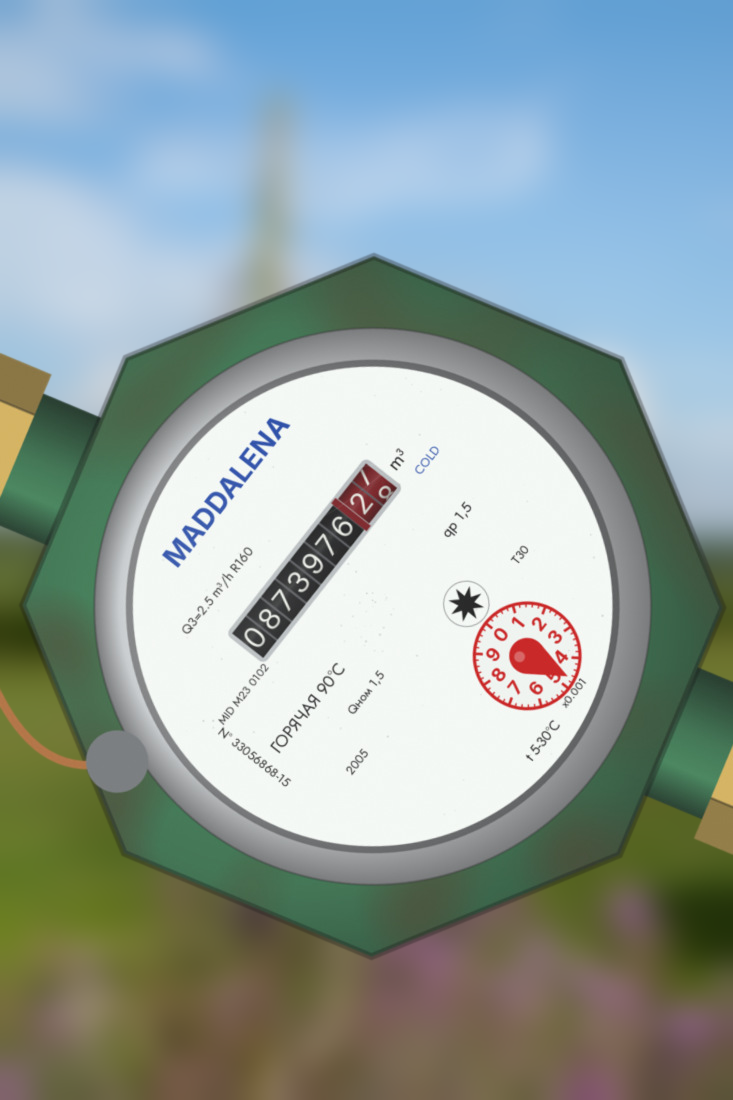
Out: 873976.274m³
